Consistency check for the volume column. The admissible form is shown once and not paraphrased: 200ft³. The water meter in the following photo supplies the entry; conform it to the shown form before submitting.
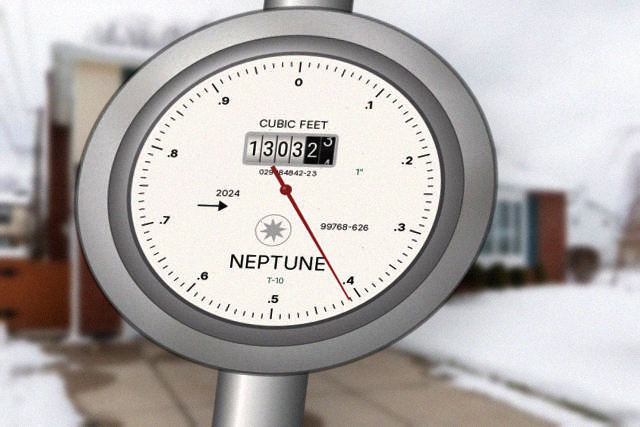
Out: 130323.41ft³
